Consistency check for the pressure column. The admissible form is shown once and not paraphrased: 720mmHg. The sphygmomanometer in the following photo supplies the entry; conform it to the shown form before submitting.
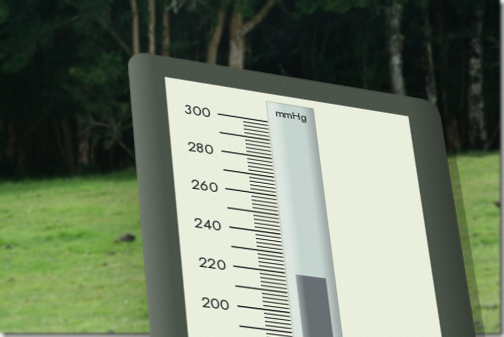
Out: 220mmHg
